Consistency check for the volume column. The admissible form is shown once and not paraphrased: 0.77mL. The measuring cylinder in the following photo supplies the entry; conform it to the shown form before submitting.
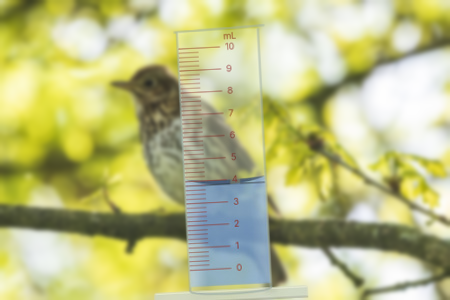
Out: 3.8mL
